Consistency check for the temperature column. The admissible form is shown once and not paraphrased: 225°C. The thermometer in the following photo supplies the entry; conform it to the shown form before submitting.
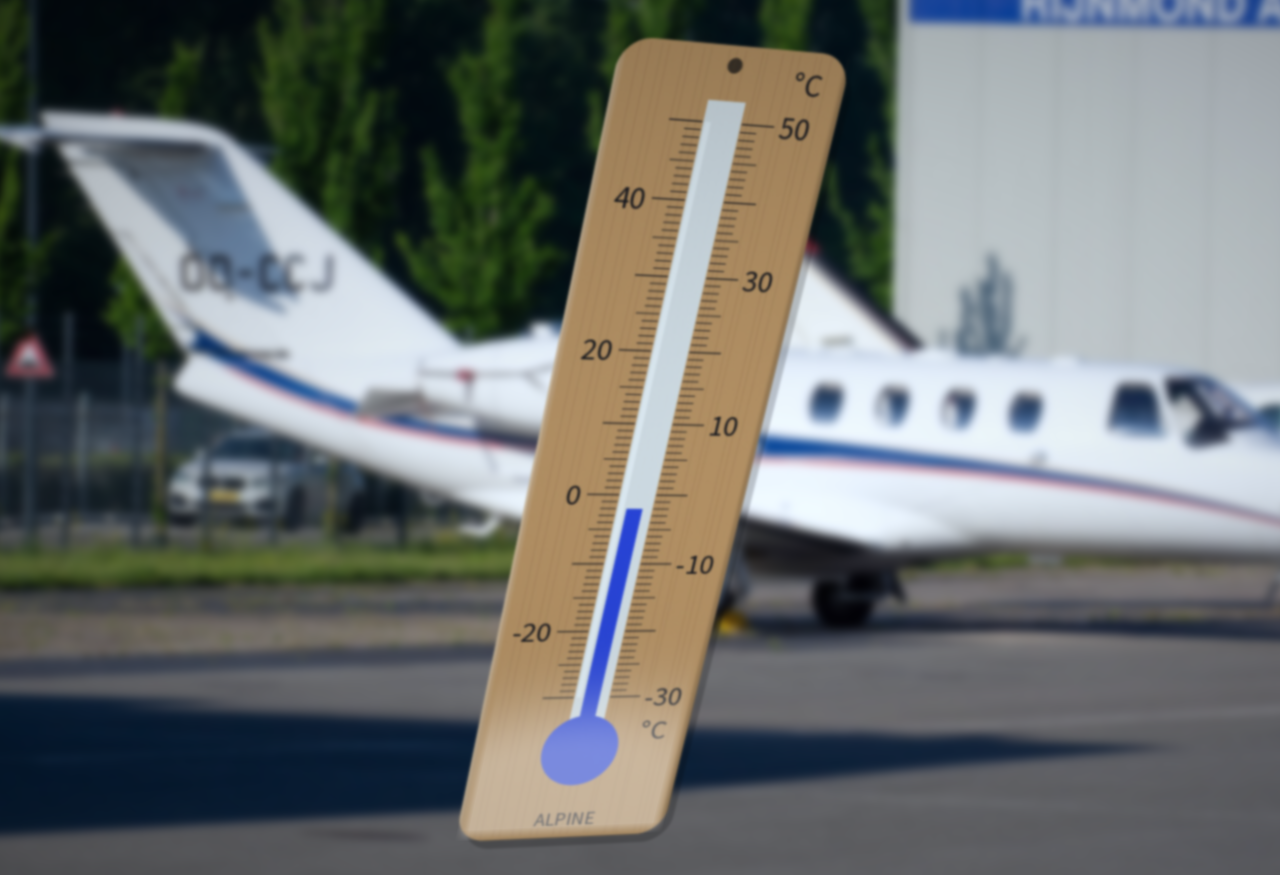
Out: -2°C
